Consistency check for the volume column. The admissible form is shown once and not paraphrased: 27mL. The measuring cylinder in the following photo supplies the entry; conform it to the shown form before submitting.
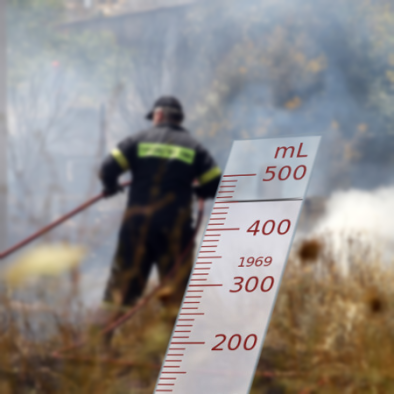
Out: 450mL
